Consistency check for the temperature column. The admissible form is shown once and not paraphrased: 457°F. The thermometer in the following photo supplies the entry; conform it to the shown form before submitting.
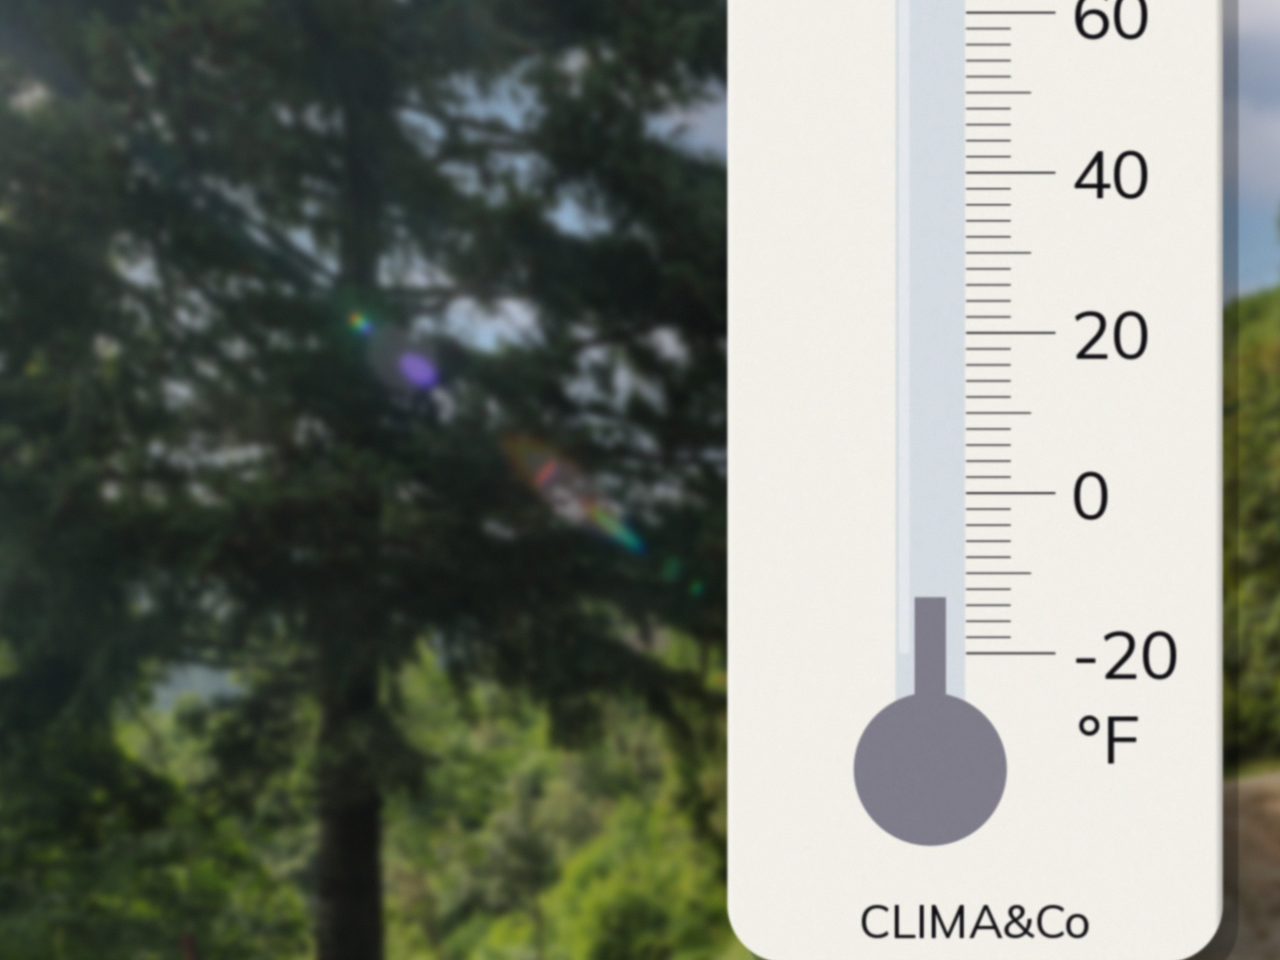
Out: -13°F
